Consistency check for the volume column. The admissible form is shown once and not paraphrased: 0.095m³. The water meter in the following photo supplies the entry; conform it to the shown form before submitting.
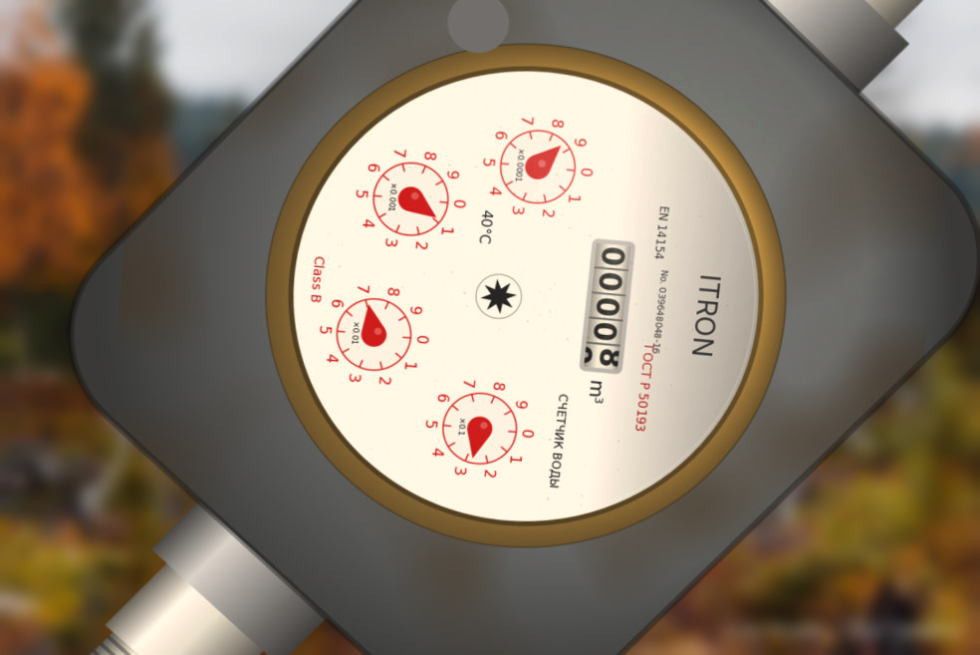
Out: 8.2708m³
